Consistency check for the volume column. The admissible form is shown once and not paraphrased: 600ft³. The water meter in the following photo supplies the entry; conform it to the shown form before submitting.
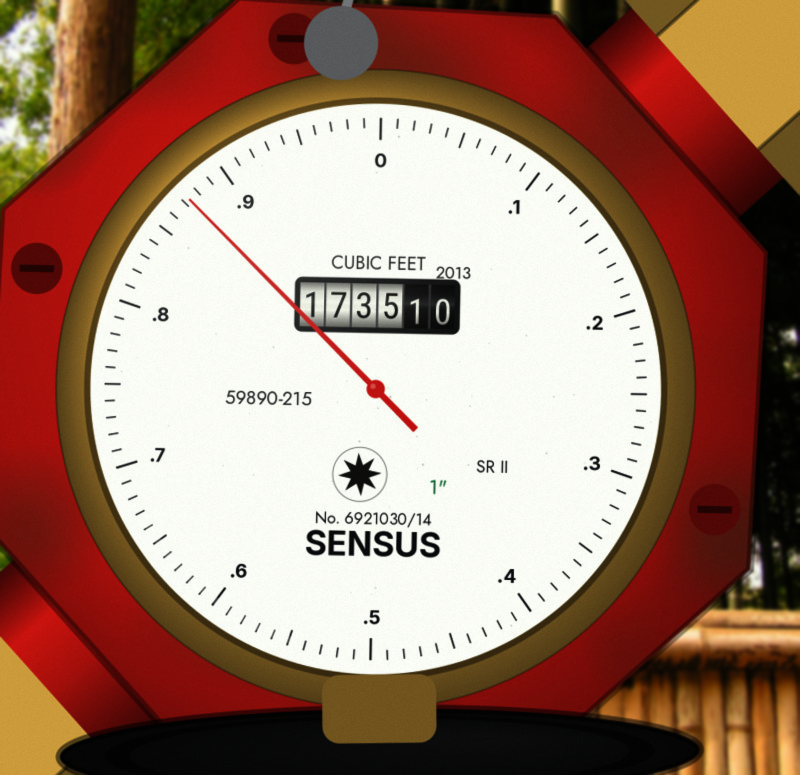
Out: 173509.87ft³
